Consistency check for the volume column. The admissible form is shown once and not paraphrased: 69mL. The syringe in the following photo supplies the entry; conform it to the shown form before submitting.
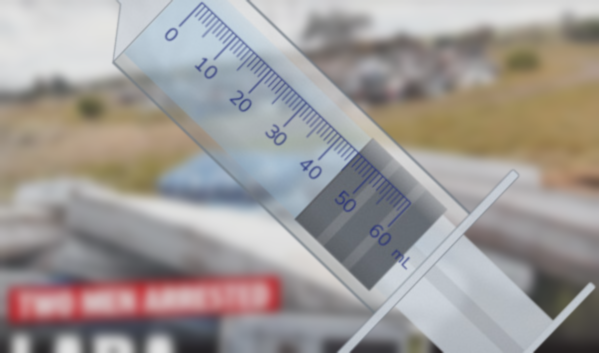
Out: 45mL
